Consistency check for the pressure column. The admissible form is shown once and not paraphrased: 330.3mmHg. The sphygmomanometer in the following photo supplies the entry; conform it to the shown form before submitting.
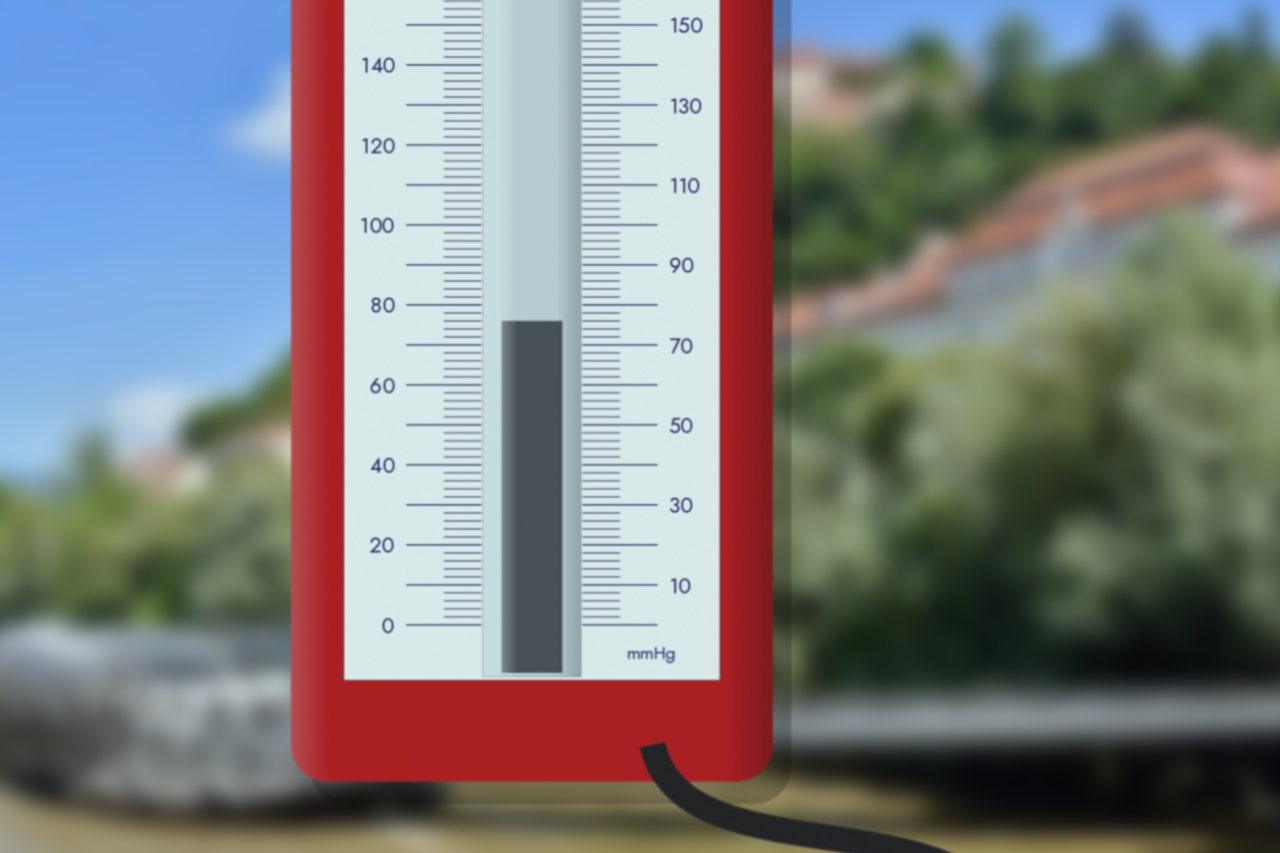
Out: 76mmHg
